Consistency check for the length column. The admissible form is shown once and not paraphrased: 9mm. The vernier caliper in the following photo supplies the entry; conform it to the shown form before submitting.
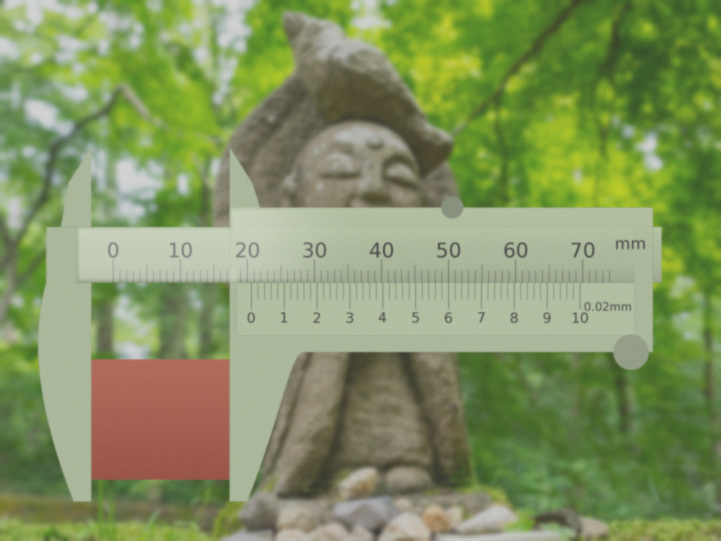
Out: 20.6mm
